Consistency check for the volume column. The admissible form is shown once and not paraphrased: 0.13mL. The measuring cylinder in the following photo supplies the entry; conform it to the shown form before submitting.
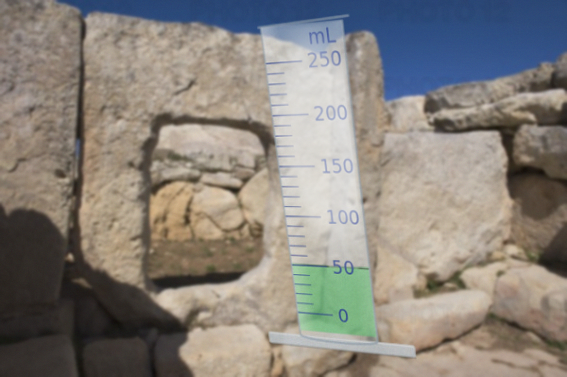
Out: 50mL
